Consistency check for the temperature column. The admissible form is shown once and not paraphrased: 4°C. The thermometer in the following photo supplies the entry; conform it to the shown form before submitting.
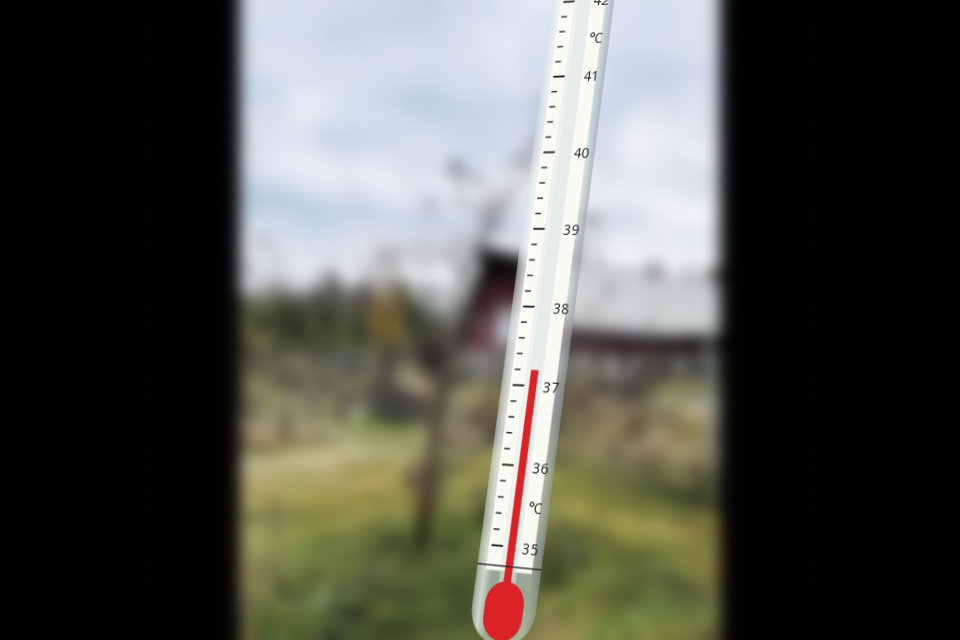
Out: 37.2°C
